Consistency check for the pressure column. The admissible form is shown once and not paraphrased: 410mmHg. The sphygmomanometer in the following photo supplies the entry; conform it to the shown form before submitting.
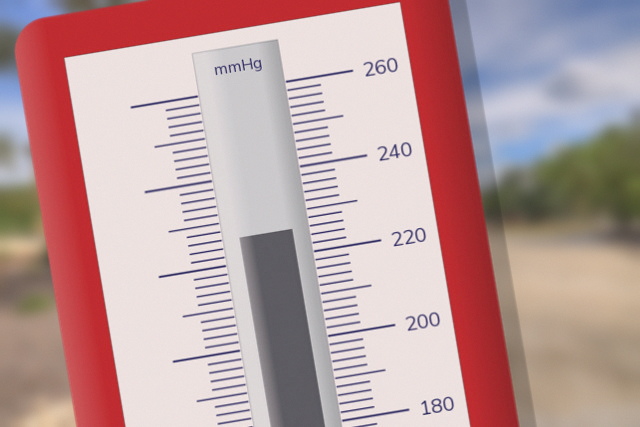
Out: 226mmHg
